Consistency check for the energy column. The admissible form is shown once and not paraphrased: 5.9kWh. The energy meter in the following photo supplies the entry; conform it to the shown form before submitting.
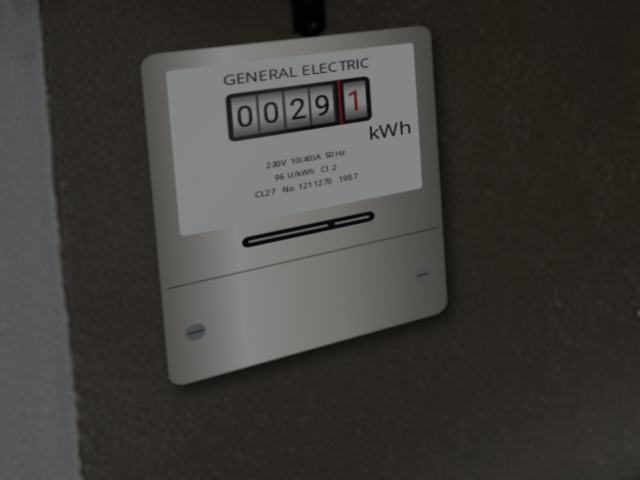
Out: 29.1kWh
